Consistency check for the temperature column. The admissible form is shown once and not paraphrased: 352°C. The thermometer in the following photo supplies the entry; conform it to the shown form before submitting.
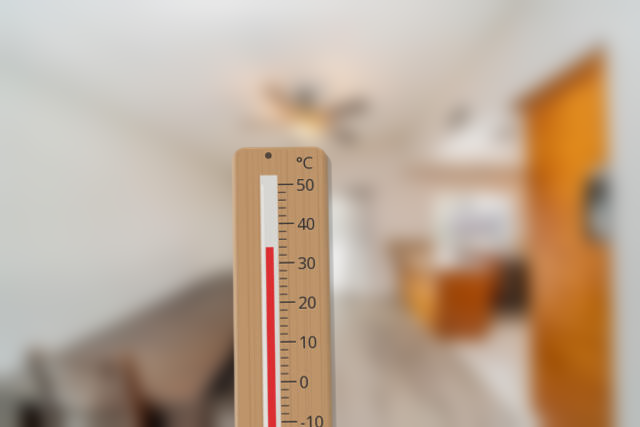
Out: 34°C
